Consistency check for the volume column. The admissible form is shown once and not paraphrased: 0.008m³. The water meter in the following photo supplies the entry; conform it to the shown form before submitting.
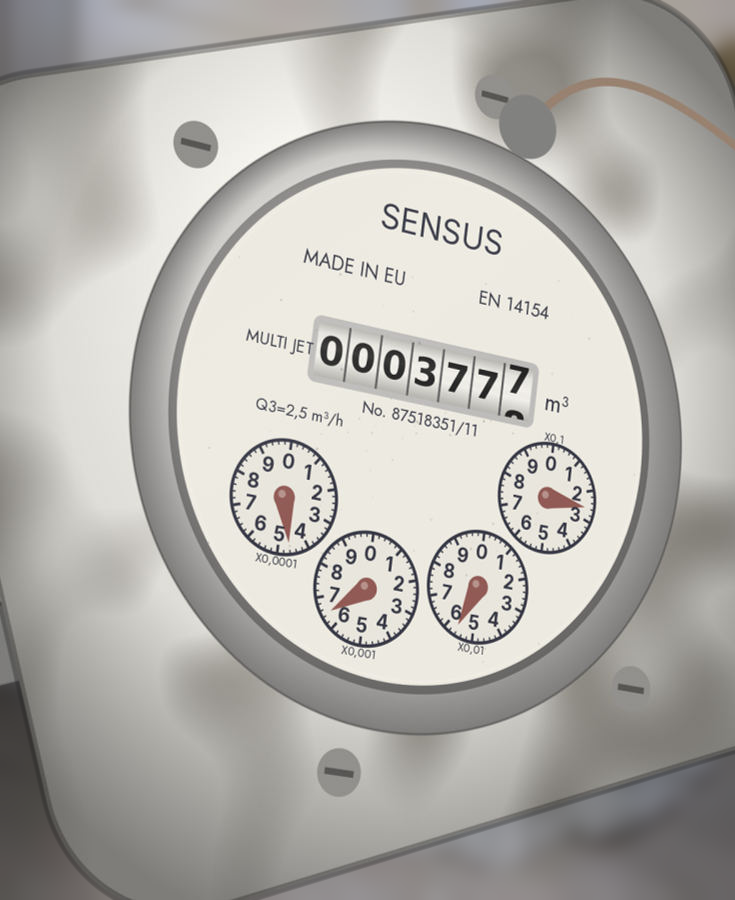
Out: 3777.2564m³
